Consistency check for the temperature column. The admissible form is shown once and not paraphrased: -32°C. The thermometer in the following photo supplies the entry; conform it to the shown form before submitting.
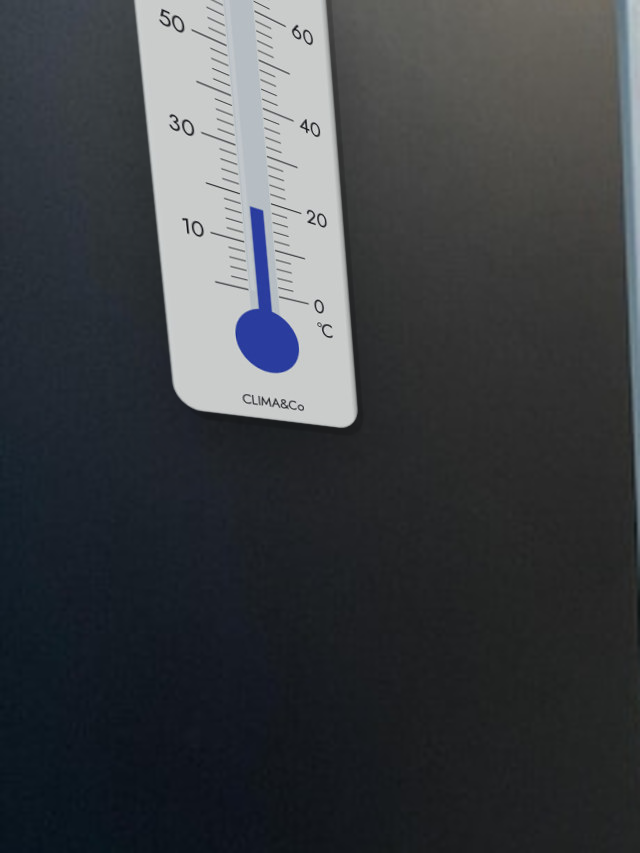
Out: 18°C
